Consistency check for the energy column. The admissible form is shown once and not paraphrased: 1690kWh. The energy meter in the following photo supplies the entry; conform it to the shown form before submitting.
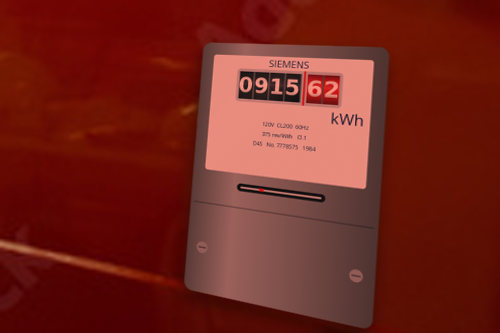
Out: 915.62kWh
